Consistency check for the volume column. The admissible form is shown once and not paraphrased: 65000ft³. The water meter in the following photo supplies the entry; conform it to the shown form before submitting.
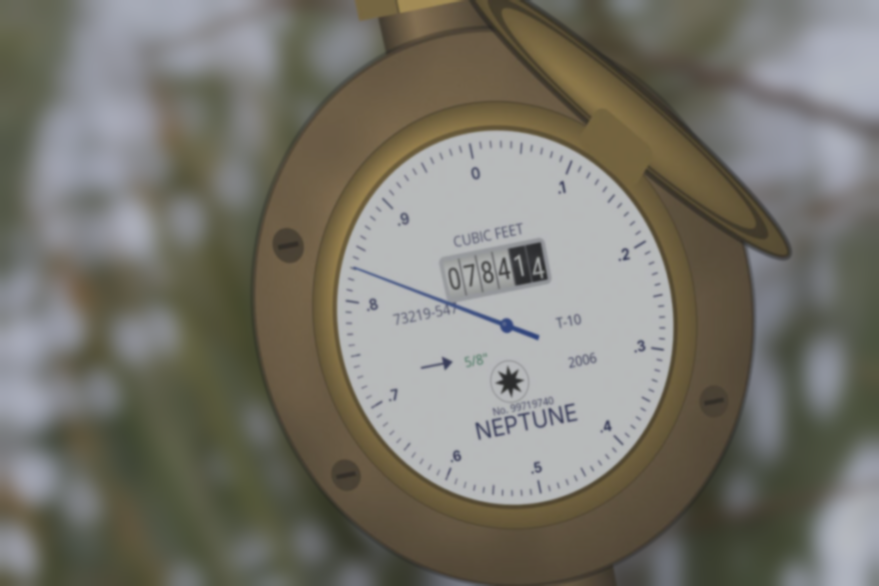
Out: 78413.83ft³
